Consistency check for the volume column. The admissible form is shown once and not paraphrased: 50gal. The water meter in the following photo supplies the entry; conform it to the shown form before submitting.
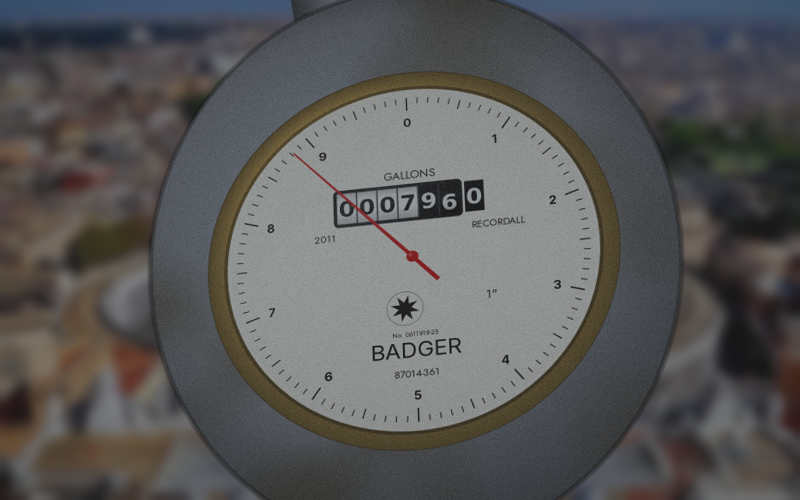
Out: 7958.8gal
